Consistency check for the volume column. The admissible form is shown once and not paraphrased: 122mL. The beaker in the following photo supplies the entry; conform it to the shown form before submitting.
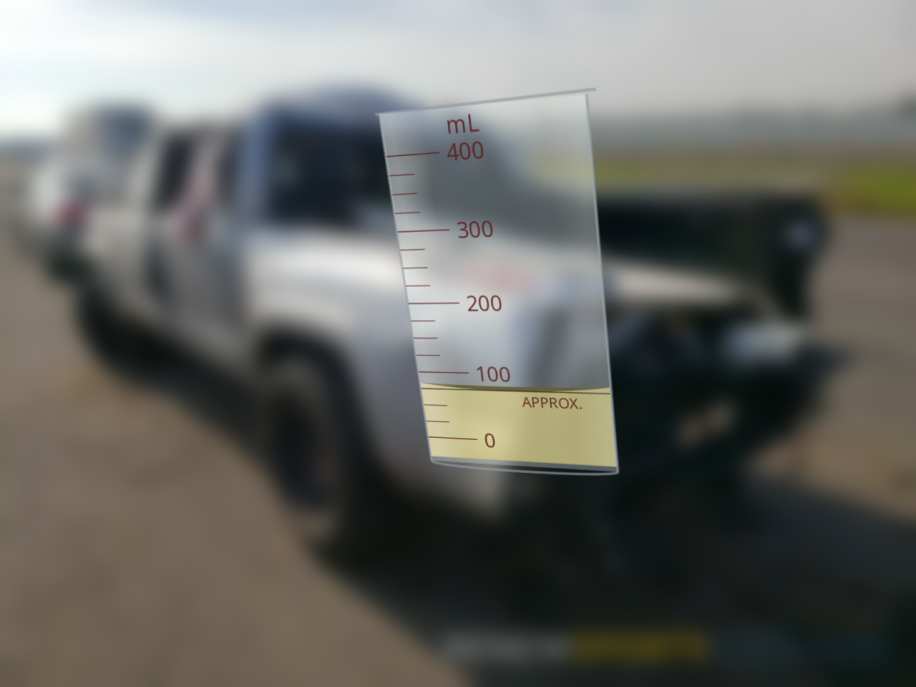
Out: 75mL
